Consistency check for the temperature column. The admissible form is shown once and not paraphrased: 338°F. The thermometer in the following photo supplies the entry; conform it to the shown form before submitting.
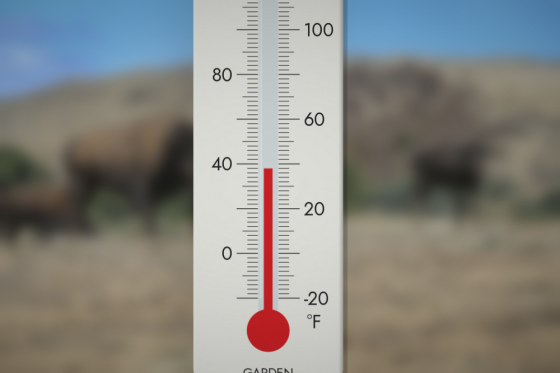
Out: 38°F
